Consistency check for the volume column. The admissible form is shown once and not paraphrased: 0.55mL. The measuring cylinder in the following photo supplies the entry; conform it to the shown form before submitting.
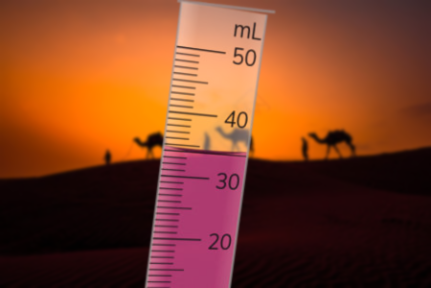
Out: 34mL
